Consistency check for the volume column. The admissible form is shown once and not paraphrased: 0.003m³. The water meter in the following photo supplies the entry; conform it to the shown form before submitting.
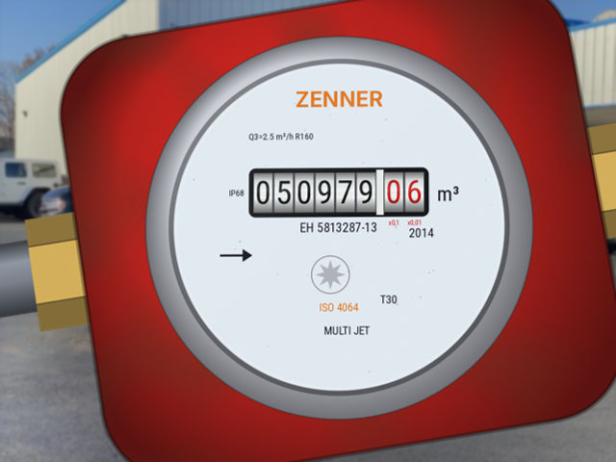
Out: 50979.06m³
